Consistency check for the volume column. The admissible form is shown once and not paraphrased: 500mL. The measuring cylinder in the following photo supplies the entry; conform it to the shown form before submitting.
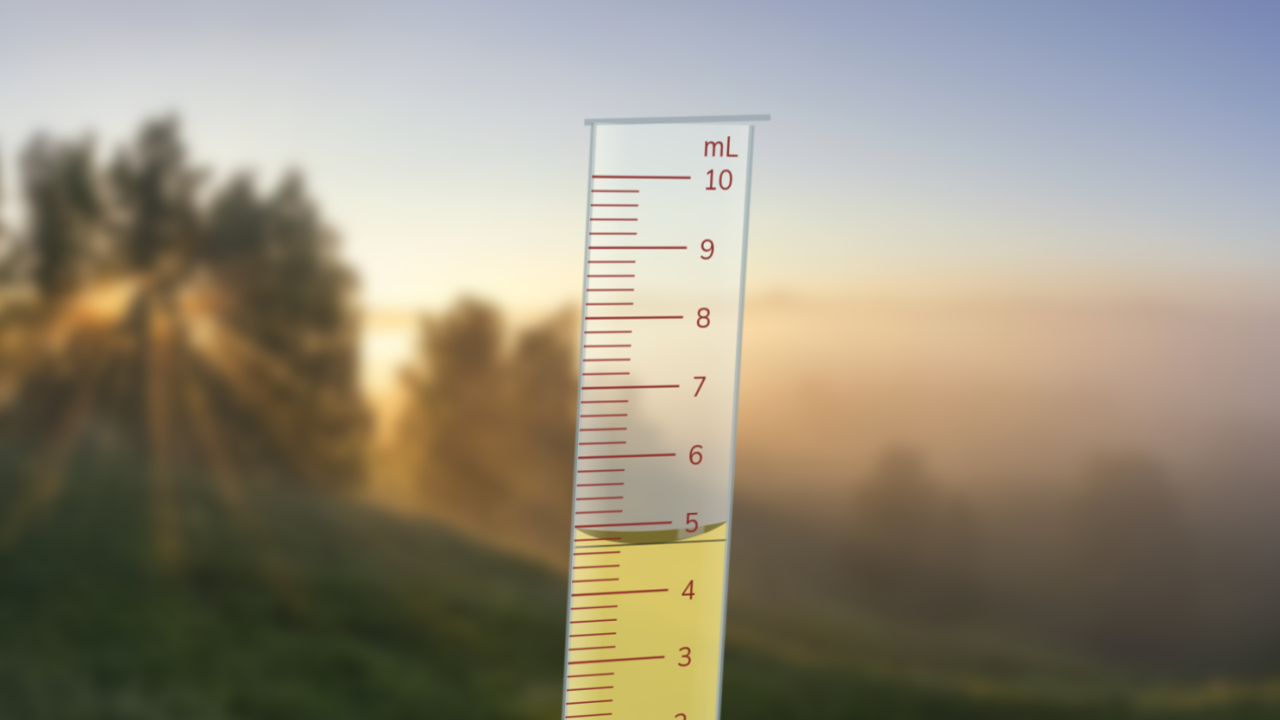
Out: 4.7mL
